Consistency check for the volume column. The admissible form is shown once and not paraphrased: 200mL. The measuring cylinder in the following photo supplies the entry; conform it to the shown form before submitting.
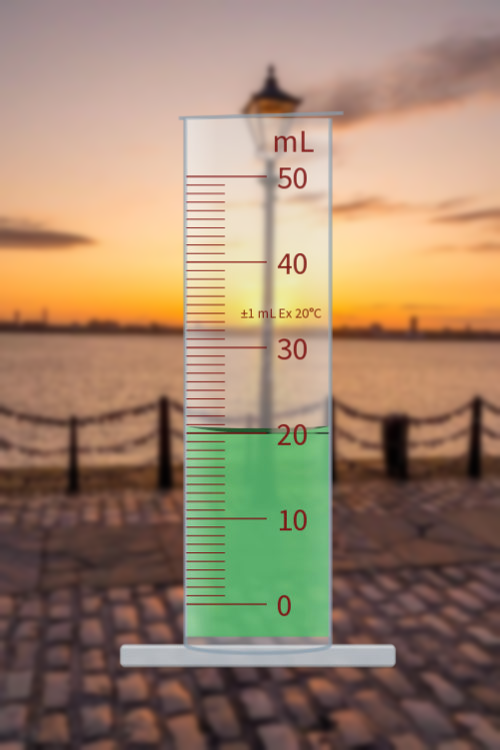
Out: 20mL
